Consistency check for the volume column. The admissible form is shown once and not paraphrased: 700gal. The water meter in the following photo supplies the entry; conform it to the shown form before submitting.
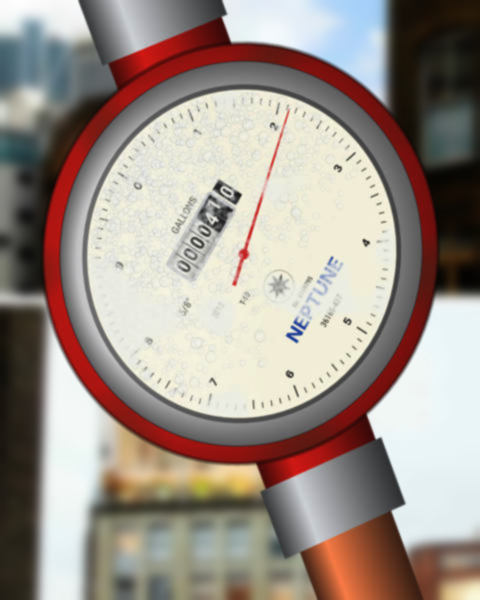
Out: 412.1gal
